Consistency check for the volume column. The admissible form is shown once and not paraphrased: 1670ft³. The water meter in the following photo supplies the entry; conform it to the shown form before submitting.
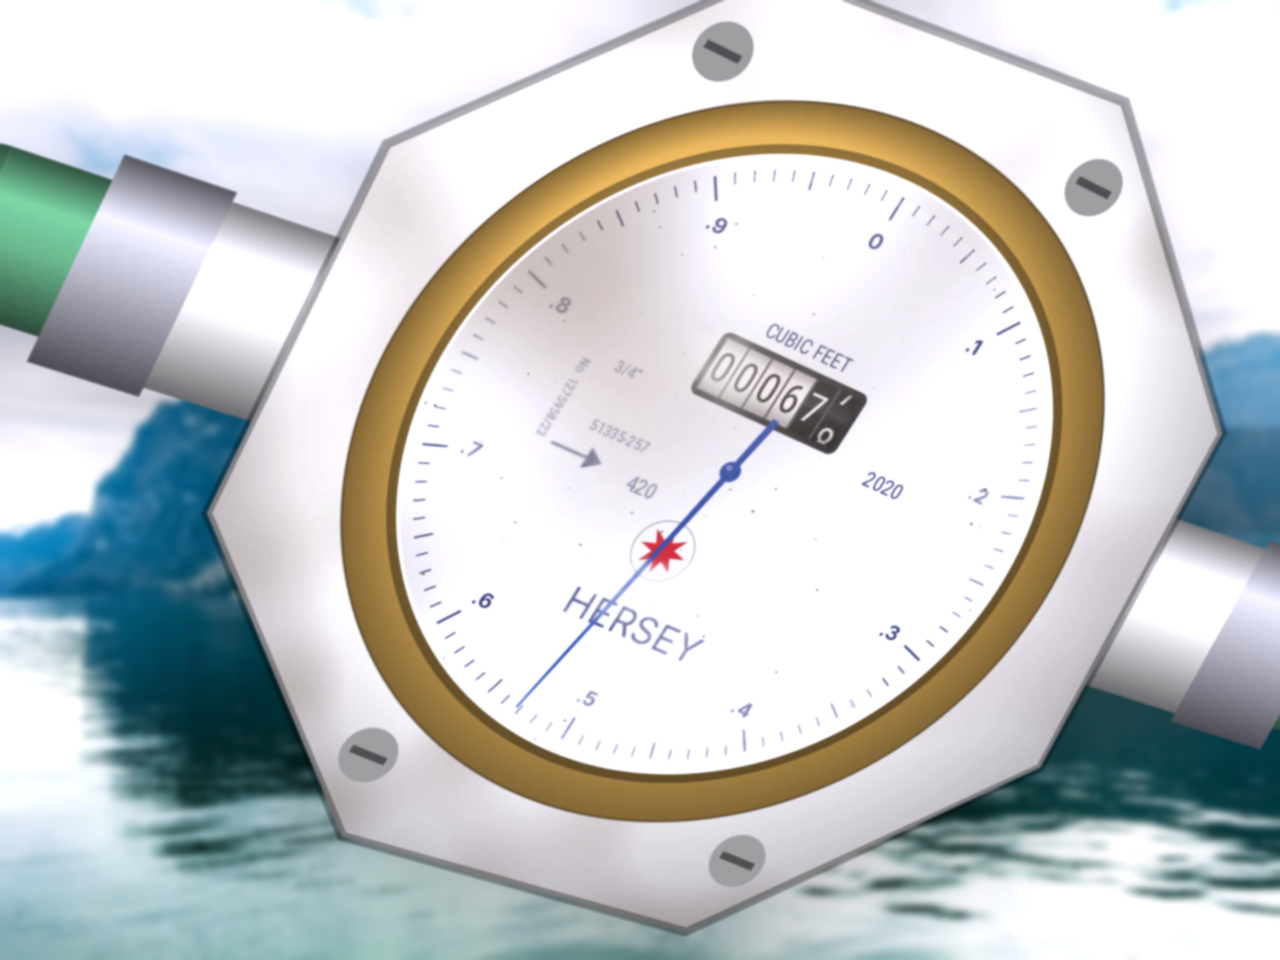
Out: 677.53ft³
